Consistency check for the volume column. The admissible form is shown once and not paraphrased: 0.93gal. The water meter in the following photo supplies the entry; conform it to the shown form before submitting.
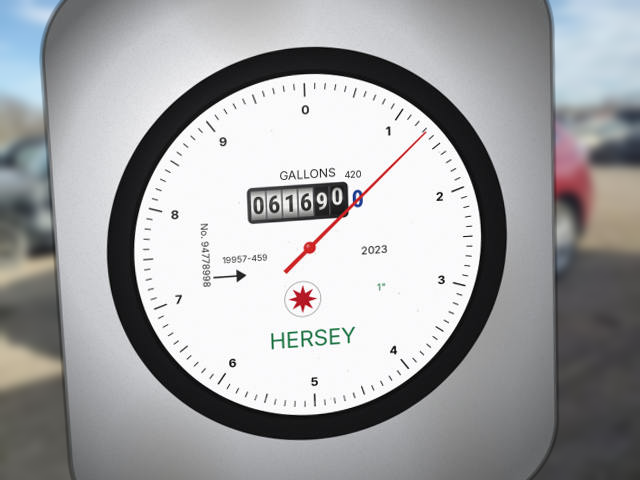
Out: 616901.3gal
